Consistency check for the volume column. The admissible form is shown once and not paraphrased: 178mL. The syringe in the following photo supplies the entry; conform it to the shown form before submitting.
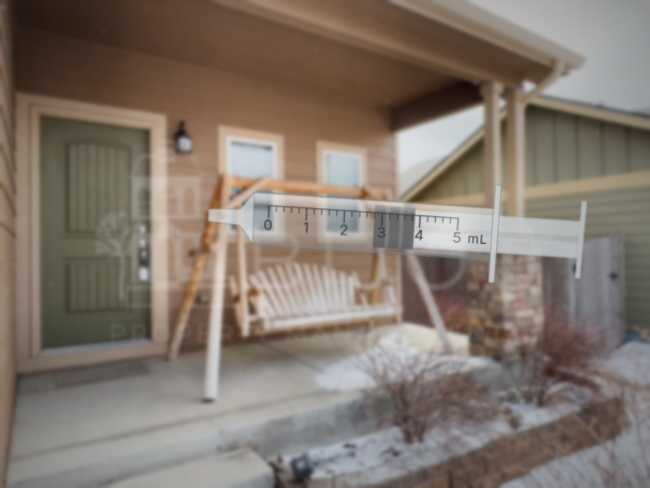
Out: 2.8mL
